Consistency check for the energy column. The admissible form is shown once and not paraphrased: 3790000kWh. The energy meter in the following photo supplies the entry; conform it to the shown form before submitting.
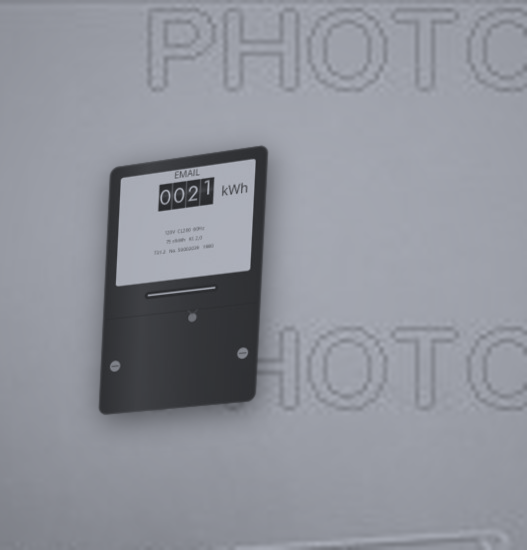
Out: 21kWh
